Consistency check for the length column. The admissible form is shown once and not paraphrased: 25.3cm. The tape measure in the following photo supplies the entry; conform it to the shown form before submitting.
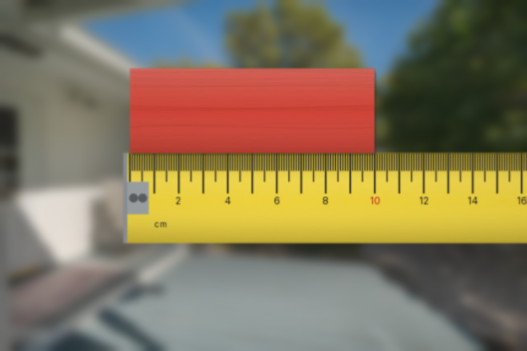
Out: 10cm
